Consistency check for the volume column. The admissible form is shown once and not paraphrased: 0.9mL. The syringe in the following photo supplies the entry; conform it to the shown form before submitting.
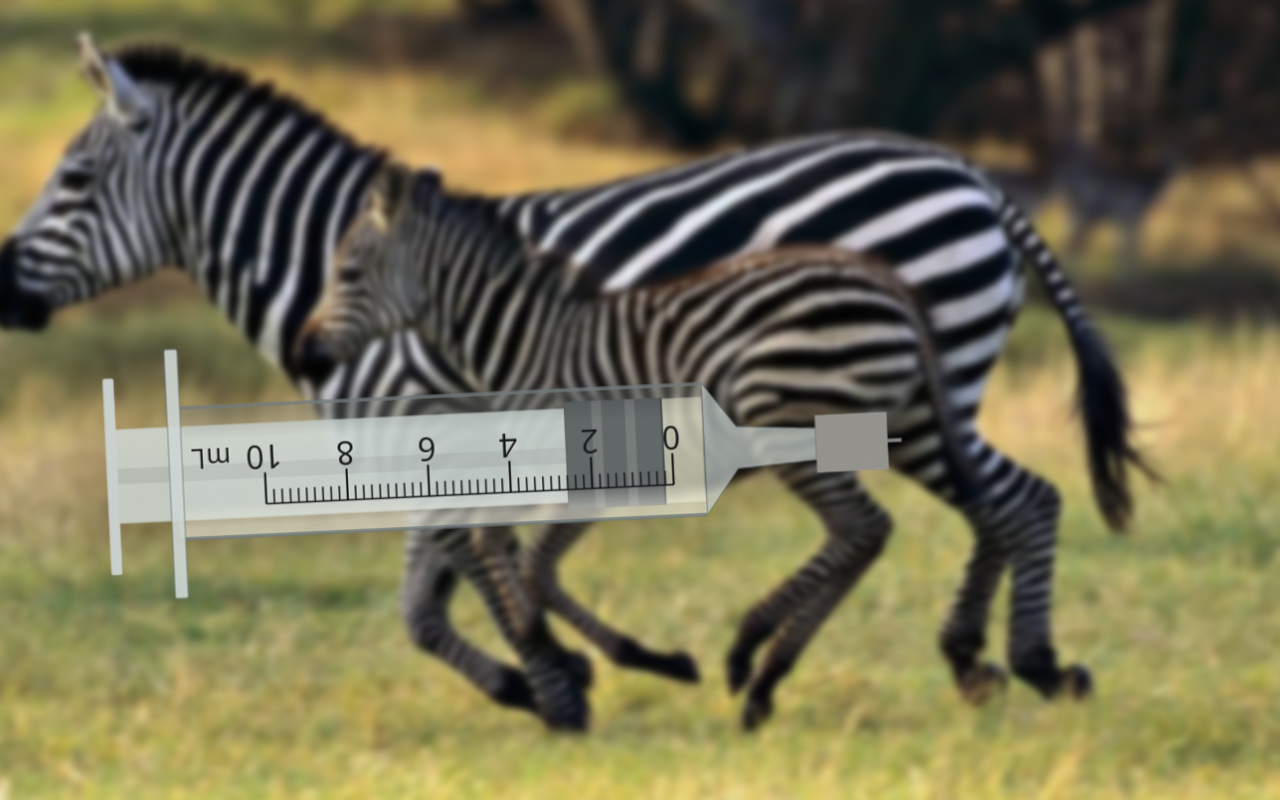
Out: 0.2mL
